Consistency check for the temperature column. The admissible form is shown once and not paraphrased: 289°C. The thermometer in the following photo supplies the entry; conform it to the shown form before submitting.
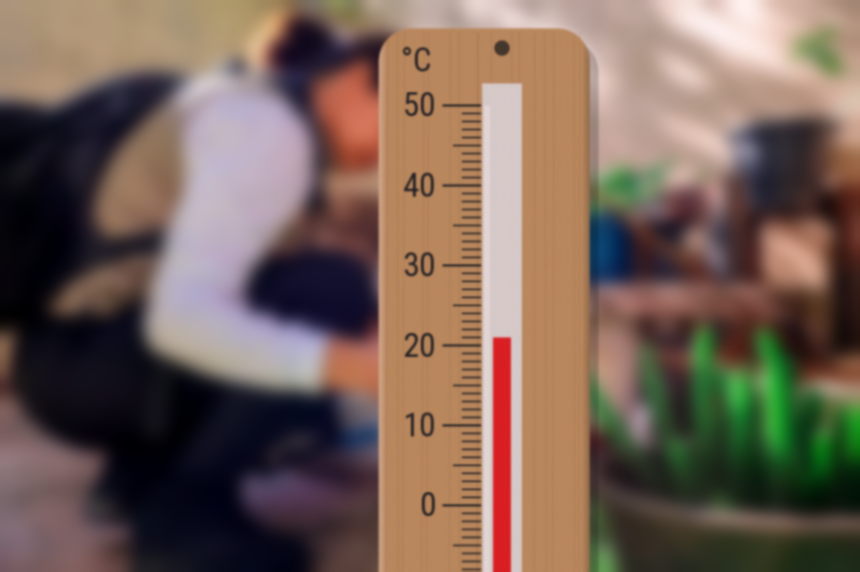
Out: 21°C
